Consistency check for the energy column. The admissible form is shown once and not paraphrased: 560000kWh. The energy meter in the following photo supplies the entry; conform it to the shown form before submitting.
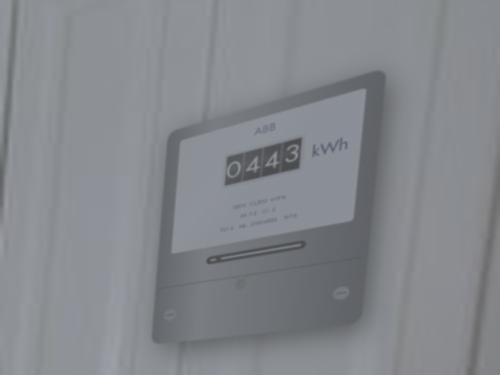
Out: 443kWh
